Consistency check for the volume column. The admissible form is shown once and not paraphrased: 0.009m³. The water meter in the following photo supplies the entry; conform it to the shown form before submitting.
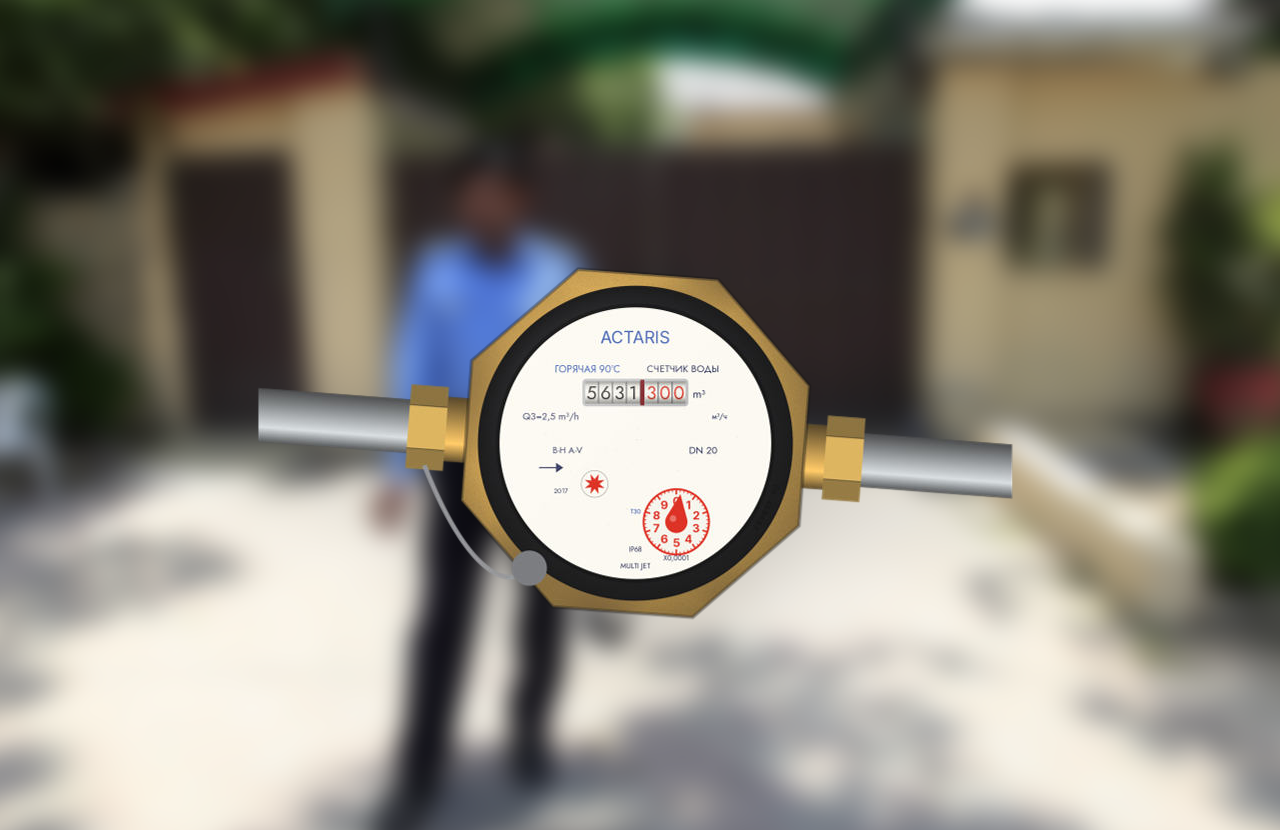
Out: 5631.3000m³
